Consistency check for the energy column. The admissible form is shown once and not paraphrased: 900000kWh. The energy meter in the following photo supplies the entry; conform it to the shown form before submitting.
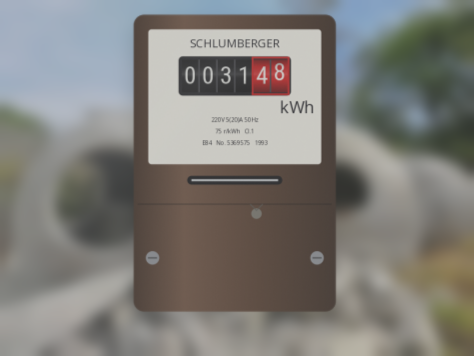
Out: 31.48kWh
